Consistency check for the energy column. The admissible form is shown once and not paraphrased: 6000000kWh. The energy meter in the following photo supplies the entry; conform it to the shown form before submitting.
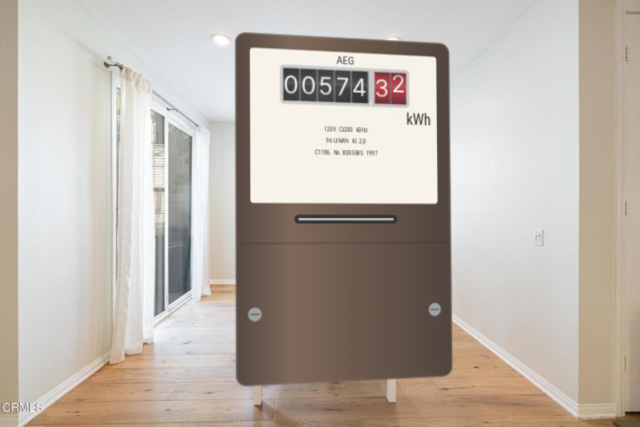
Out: 574.32kWh
